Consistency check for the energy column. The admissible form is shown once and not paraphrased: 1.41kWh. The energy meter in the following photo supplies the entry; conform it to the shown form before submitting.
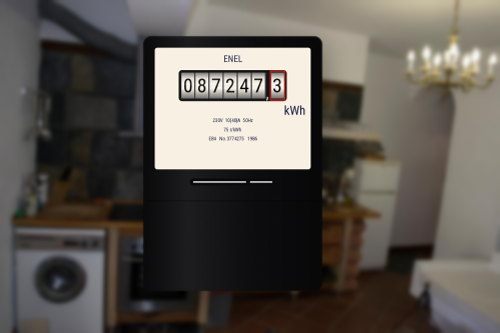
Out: 87247.3kWh
